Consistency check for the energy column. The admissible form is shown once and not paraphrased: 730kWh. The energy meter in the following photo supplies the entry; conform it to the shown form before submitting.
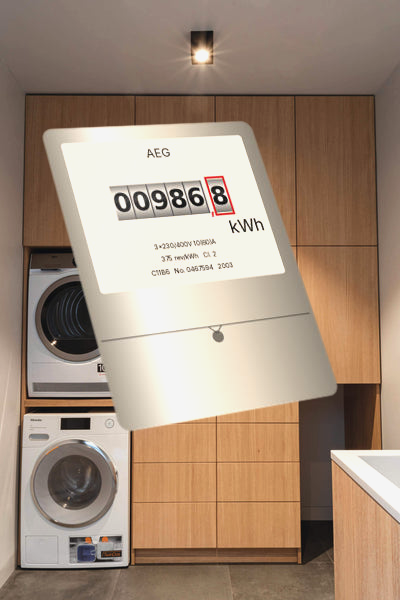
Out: 986.8kWh
